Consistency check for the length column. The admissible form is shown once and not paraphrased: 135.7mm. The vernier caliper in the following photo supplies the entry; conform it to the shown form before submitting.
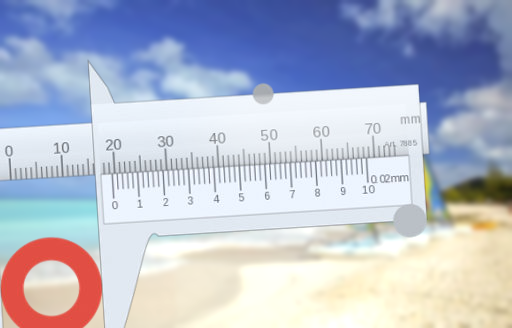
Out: 19.5mm
